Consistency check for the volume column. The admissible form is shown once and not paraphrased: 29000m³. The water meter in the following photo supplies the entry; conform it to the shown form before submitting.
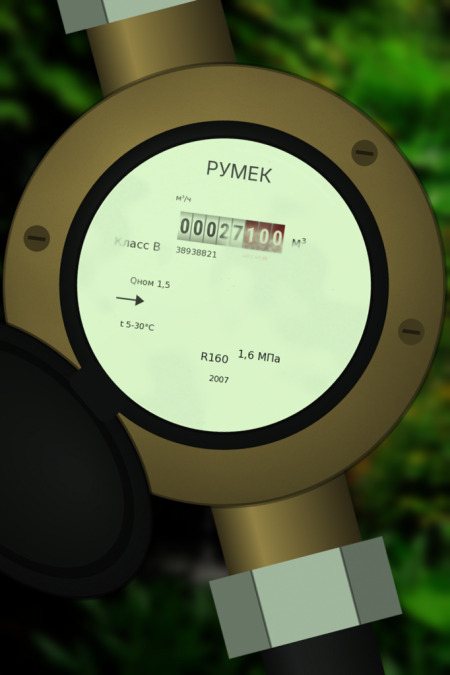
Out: 27.100m³
